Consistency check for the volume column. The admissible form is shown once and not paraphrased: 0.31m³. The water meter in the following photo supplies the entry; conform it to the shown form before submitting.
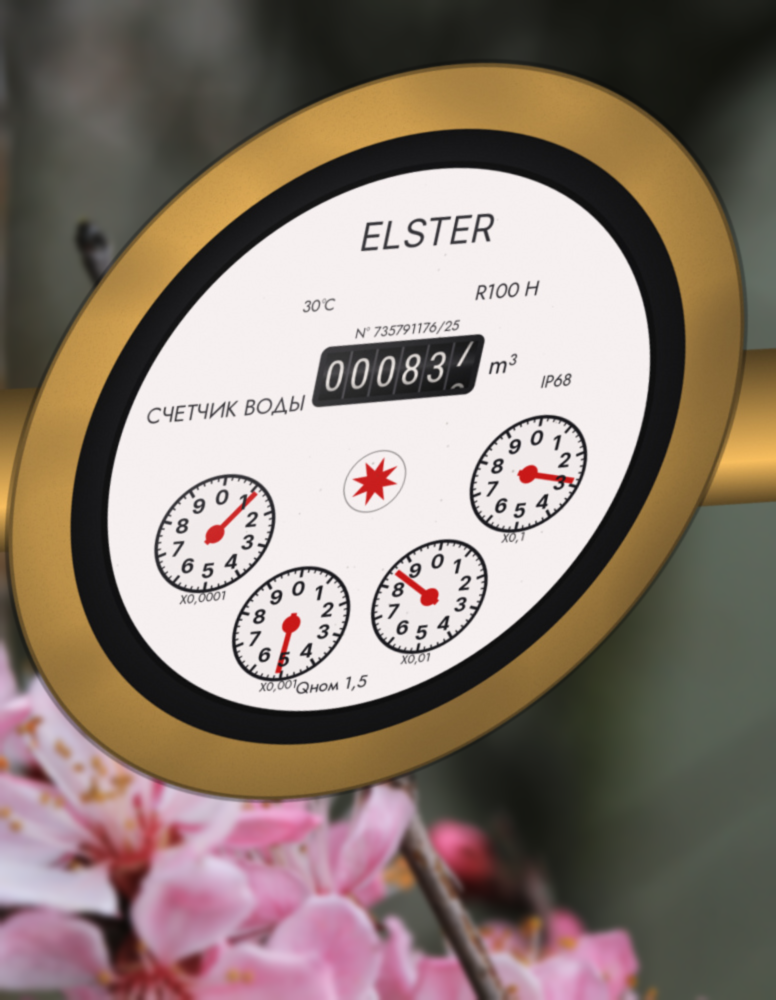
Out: 837.2851m³
